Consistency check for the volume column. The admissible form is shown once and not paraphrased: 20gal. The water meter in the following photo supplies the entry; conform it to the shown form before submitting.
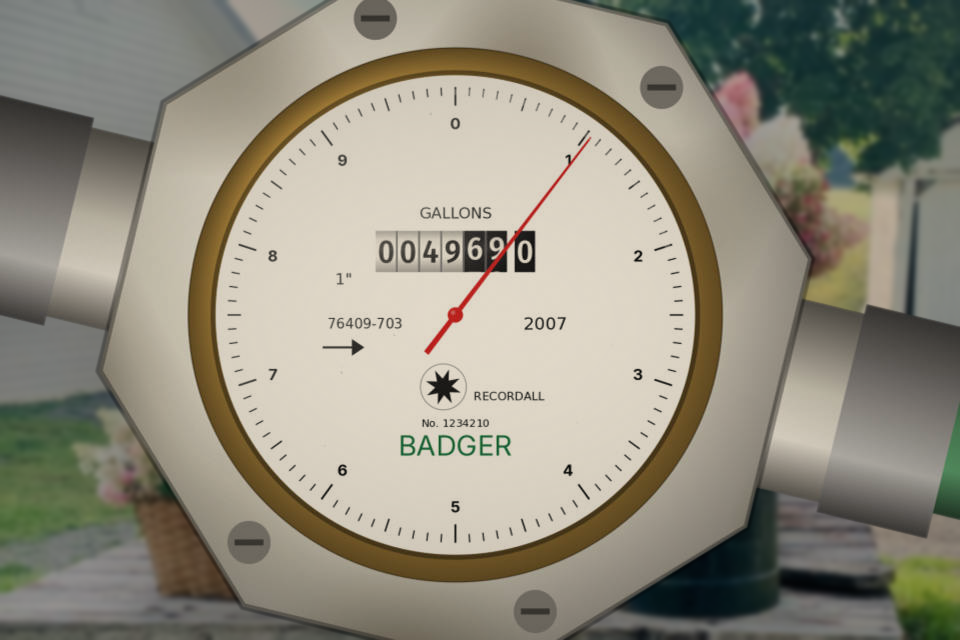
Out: 49691.0gal
